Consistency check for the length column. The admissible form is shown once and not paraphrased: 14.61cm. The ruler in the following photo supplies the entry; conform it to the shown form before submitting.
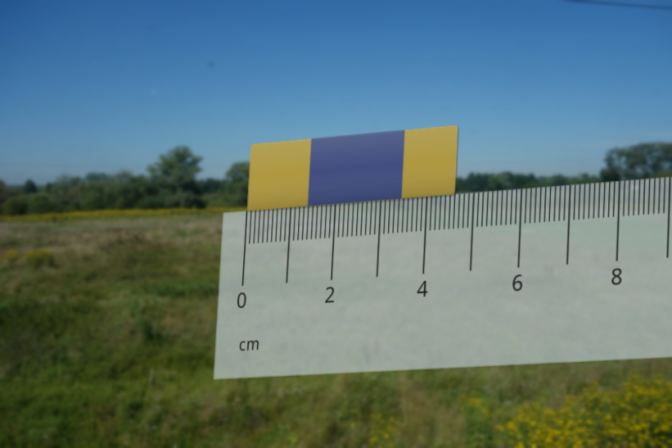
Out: 4.6cm
